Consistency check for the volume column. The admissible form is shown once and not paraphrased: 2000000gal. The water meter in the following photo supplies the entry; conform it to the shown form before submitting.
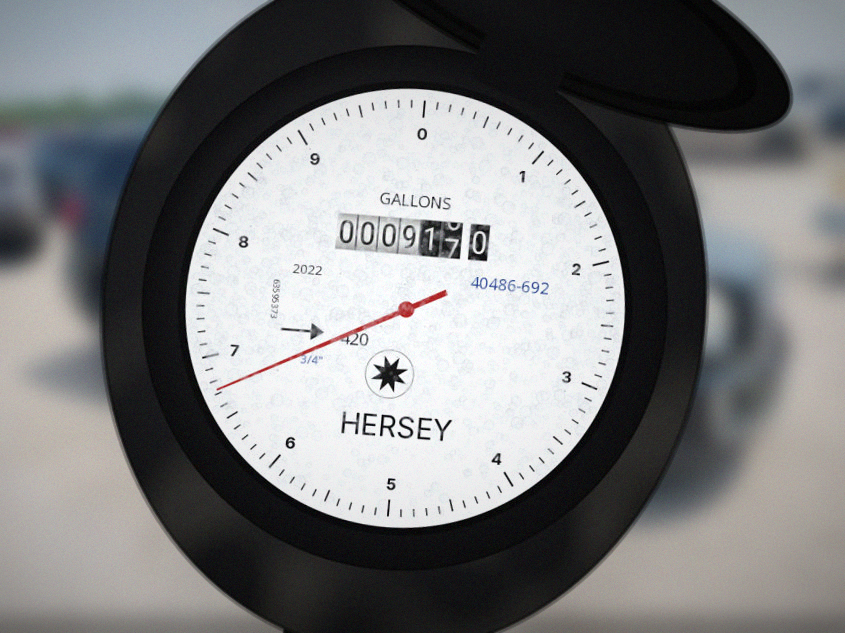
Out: 9166.7gal
